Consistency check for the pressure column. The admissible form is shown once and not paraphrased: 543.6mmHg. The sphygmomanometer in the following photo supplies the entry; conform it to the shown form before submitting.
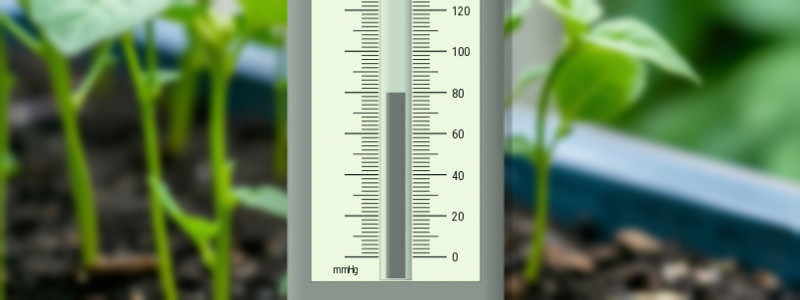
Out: 80mmHg
